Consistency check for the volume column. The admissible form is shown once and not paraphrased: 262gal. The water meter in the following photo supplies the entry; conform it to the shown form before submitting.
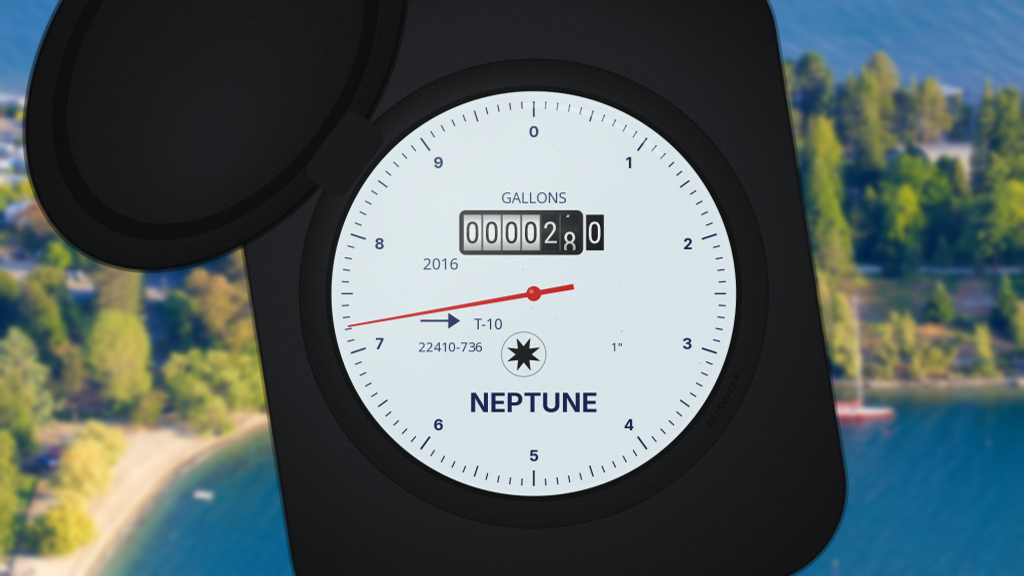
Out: 277.2gal
